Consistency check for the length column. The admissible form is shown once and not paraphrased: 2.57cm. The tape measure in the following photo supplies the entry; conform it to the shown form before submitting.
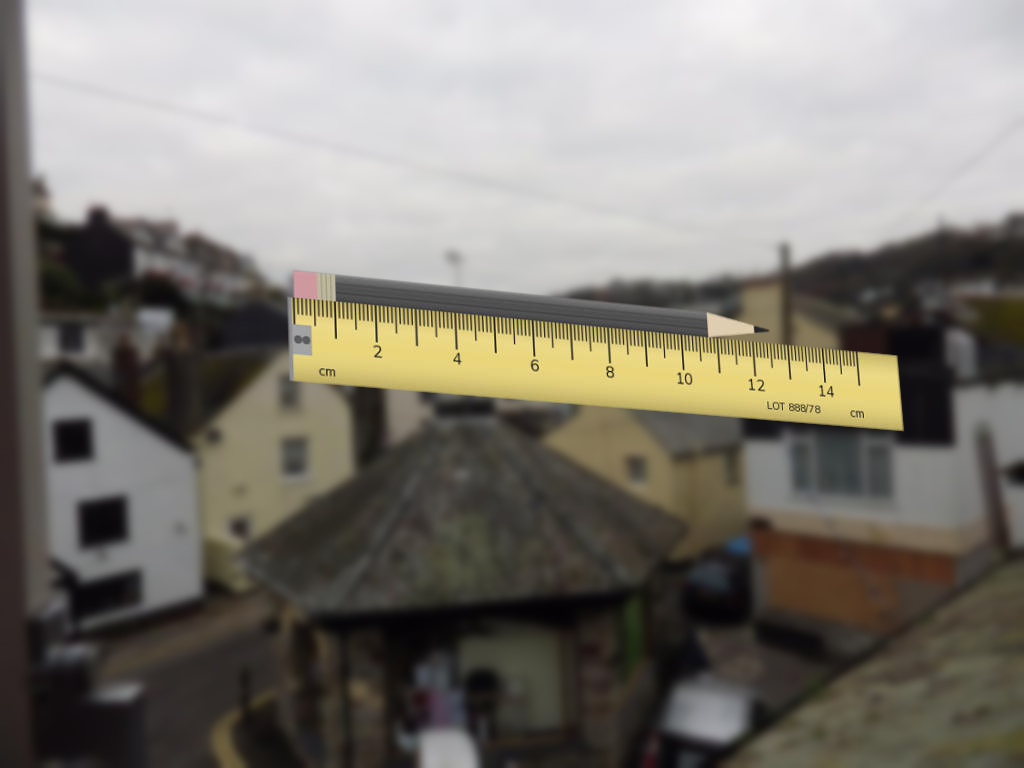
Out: 12.5cm
